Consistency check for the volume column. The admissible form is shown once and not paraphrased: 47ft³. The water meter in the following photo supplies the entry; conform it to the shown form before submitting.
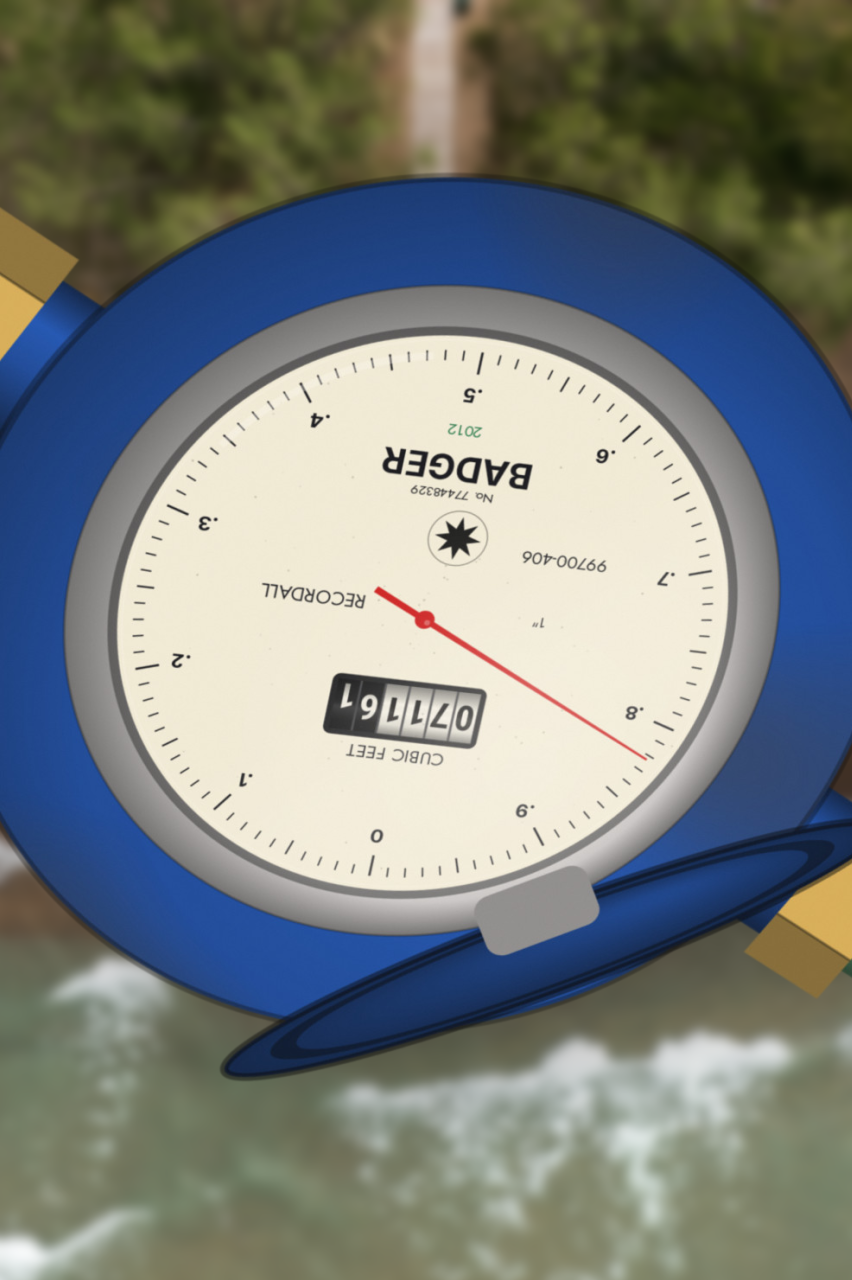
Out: 71160.82ft³
